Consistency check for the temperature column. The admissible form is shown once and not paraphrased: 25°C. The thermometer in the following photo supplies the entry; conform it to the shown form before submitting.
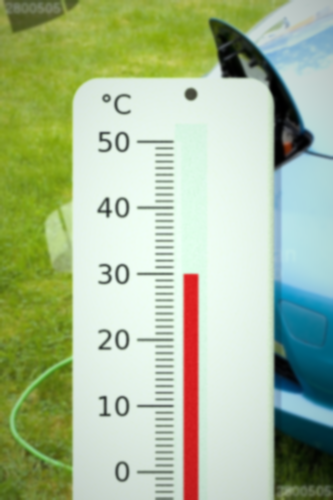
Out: 30°C
